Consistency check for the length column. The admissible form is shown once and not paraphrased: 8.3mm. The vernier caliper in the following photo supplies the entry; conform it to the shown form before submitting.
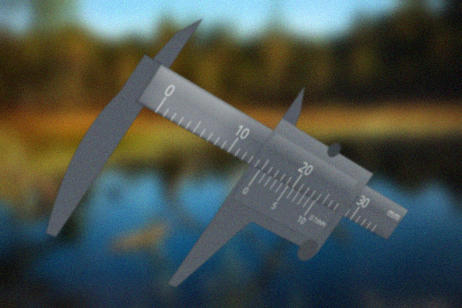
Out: 14.8mm
